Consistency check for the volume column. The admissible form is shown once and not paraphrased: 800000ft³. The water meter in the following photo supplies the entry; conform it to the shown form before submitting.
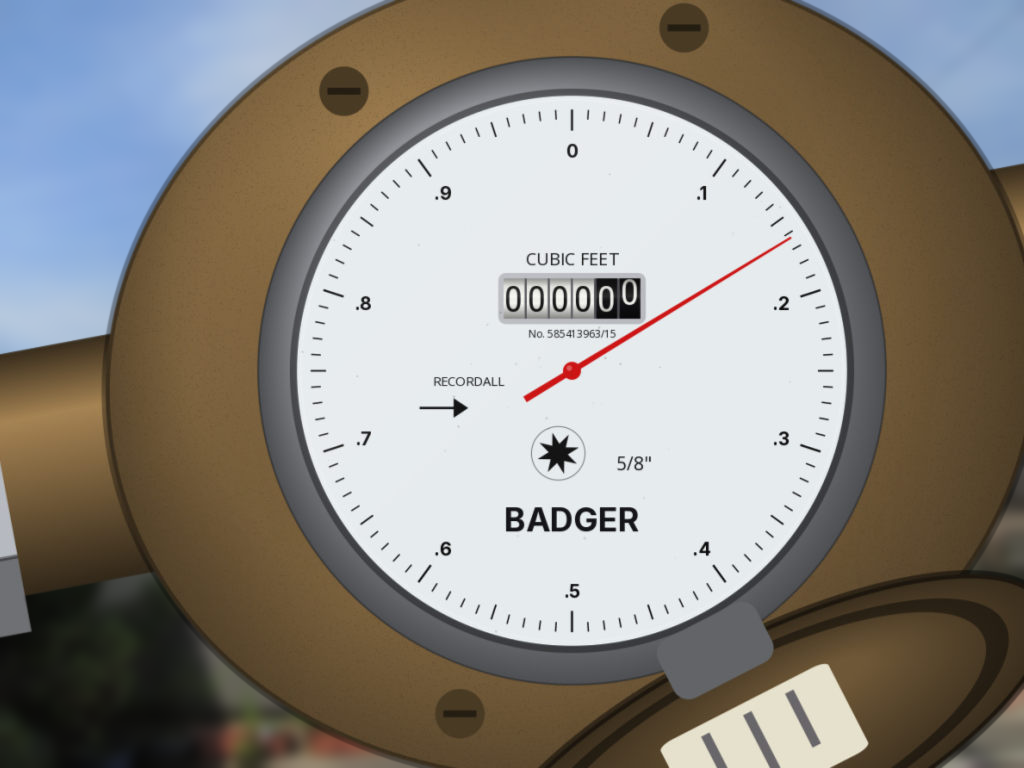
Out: 0.16ft³
